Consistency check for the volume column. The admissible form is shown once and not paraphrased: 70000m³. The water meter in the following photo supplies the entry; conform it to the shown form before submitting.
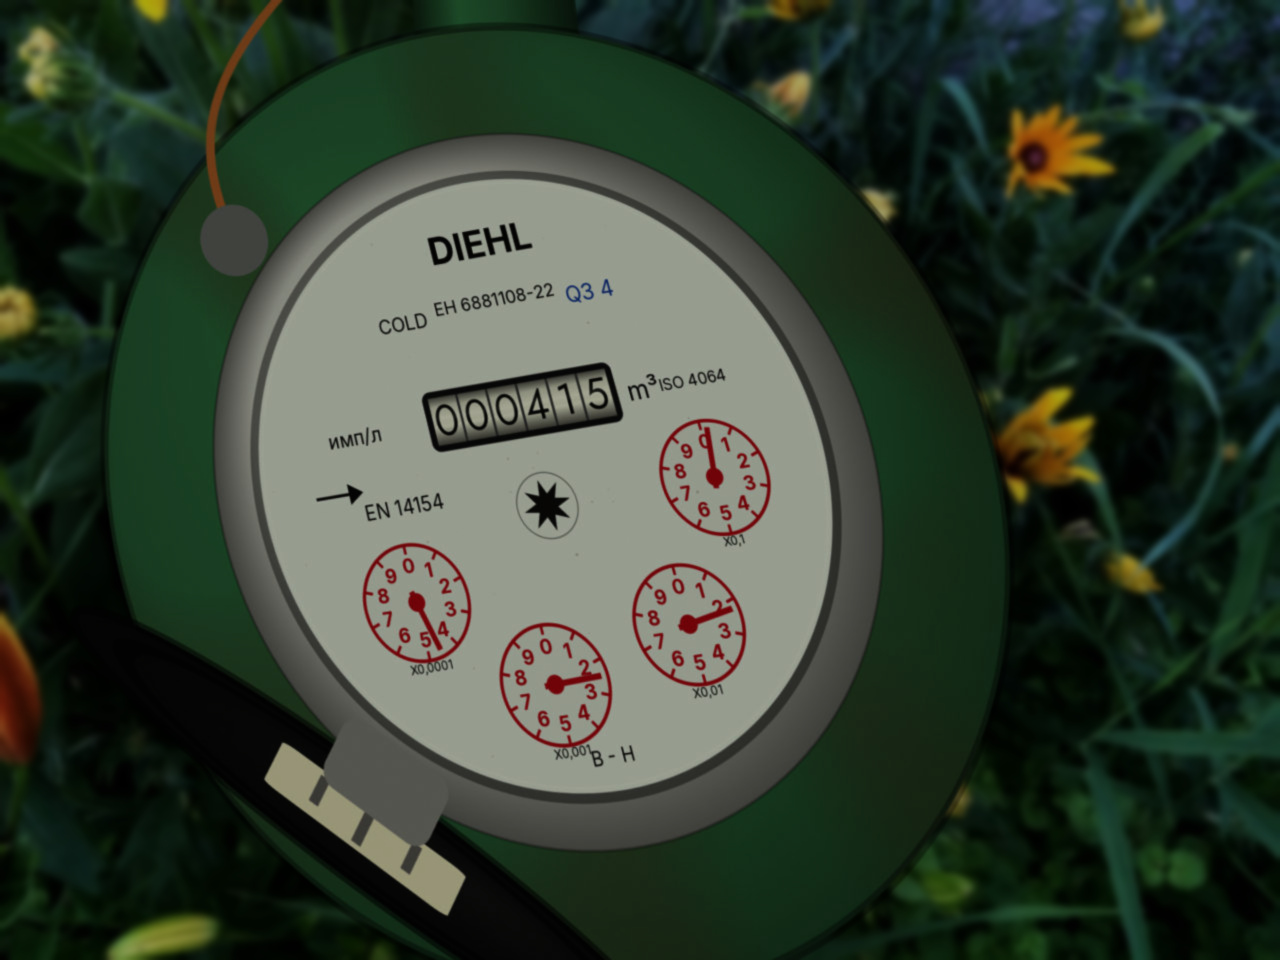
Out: 415.0224m³
